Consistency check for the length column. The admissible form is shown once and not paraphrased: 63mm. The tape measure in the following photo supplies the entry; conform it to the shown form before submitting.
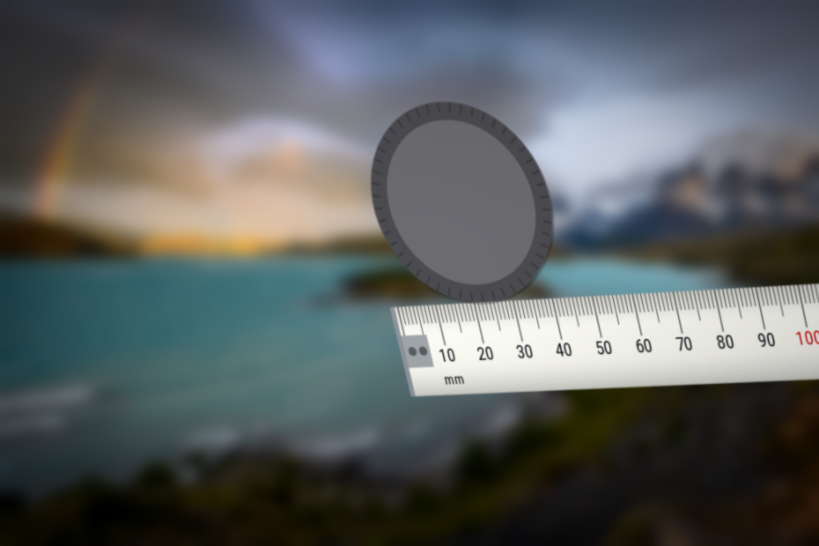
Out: 45mm
